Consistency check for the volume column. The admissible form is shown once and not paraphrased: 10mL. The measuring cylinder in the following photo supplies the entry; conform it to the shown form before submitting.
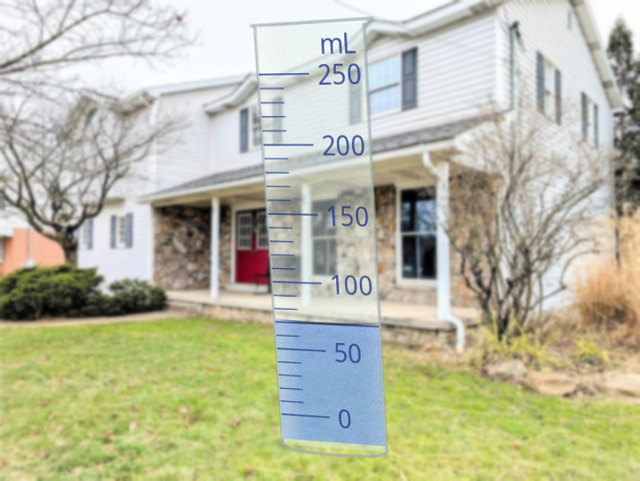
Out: 70mL
